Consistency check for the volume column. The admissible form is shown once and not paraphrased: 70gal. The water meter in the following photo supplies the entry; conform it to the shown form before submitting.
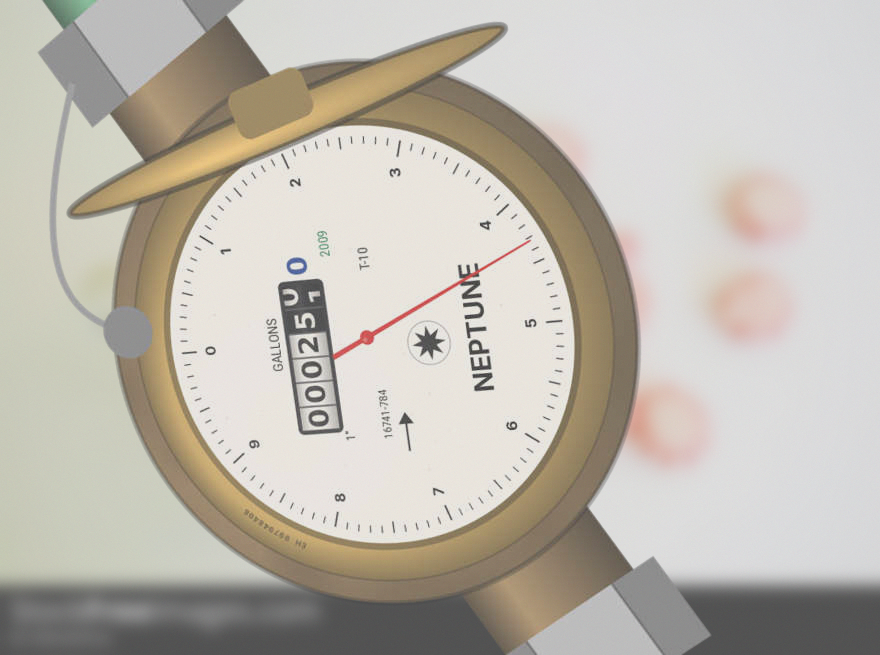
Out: 2504.3gal
